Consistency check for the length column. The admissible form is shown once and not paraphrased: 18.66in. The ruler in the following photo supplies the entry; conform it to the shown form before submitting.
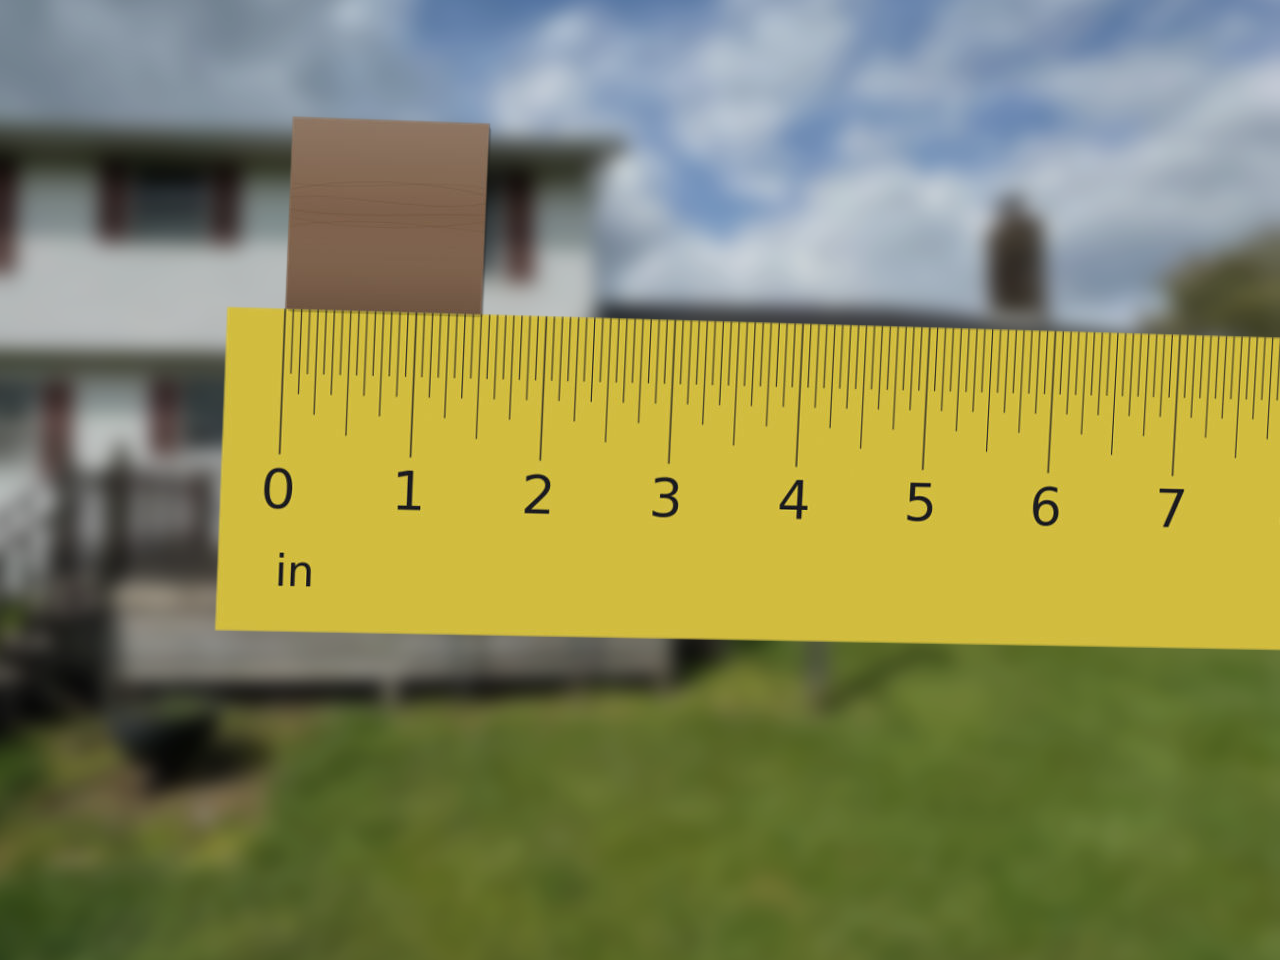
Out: 1.5in
